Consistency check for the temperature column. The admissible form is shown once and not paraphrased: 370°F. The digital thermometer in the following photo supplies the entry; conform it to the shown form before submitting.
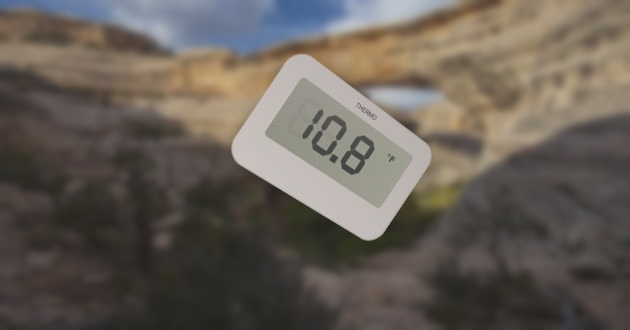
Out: 10.8°F
